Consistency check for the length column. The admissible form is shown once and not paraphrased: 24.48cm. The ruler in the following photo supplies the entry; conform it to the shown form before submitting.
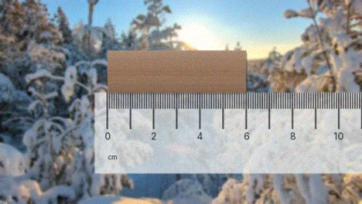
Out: 6cm
